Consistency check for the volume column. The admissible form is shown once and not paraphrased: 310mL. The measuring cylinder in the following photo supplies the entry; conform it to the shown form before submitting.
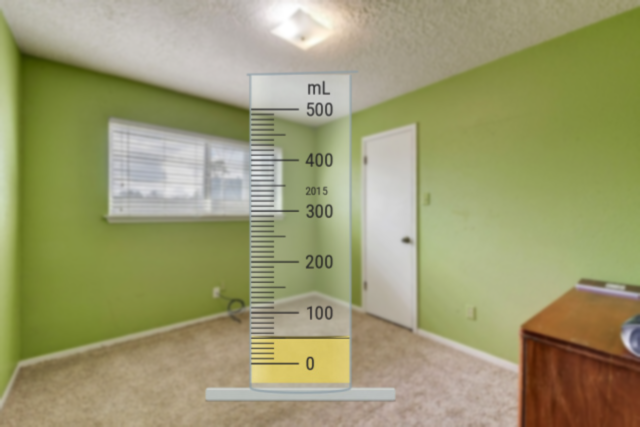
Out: 50mL
